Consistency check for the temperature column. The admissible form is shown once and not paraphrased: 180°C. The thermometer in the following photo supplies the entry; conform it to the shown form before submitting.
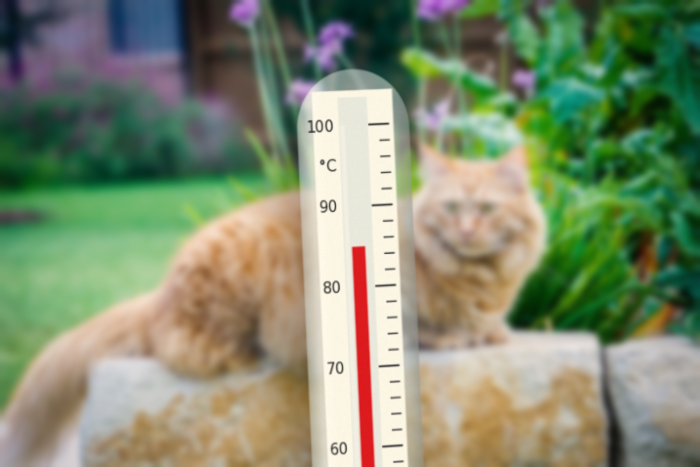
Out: 85°C
